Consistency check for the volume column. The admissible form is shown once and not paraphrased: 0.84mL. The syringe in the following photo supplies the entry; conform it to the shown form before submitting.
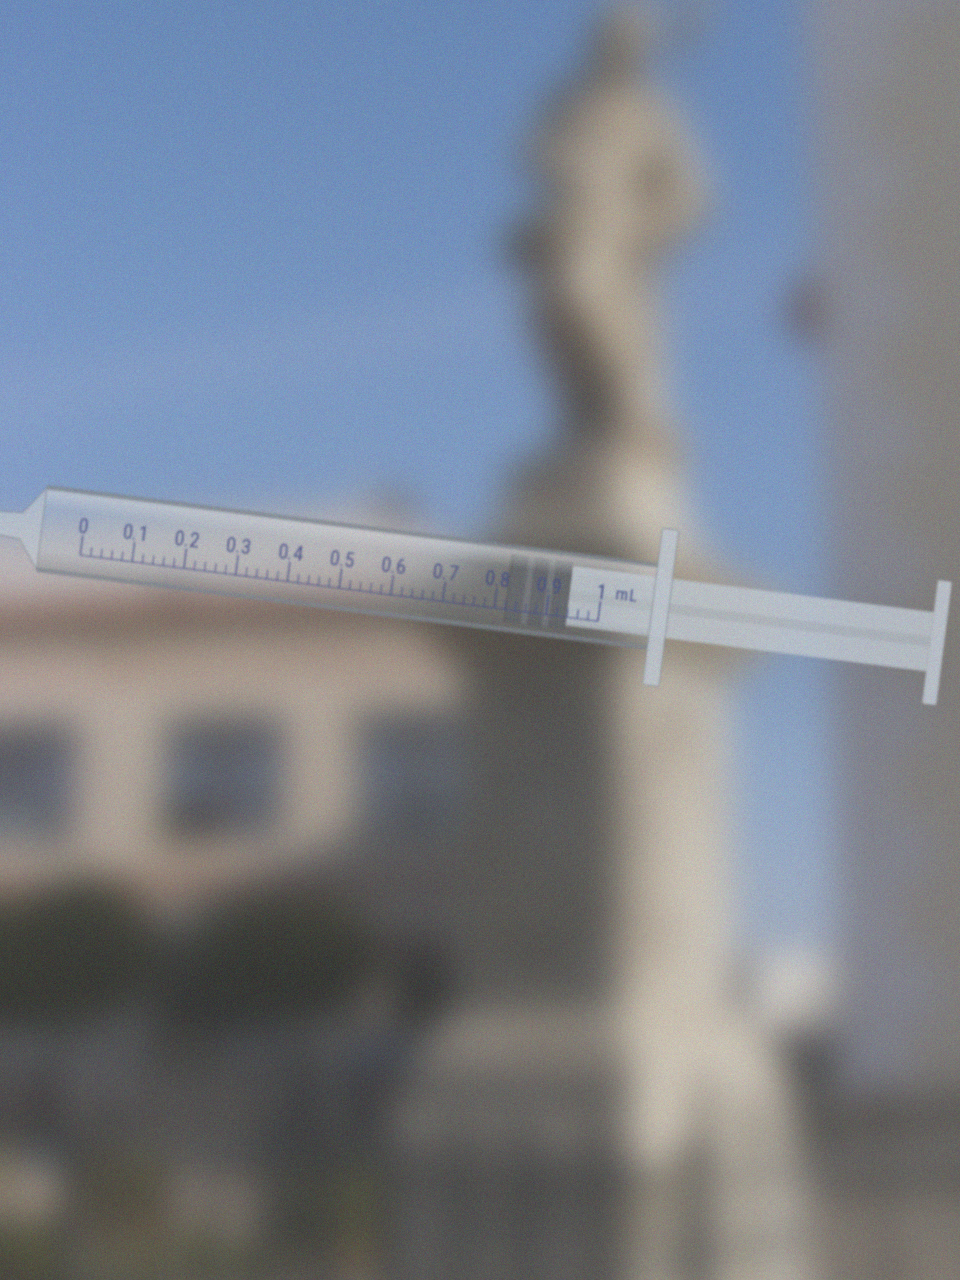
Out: 0.82mL
